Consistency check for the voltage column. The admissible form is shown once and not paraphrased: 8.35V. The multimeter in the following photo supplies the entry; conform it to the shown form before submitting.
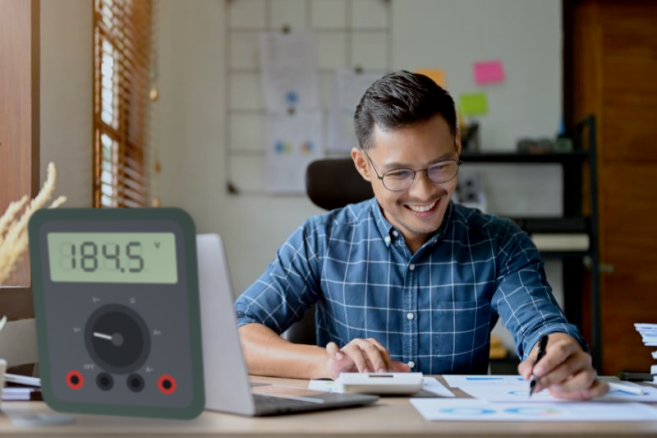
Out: 184.5V
